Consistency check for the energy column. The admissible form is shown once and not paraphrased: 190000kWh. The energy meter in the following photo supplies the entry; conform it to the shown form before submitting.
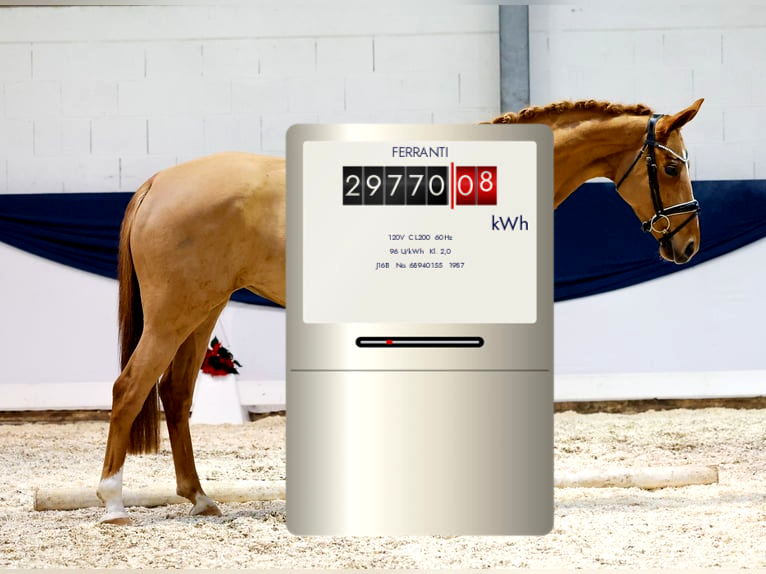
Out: 29770.08kWh
